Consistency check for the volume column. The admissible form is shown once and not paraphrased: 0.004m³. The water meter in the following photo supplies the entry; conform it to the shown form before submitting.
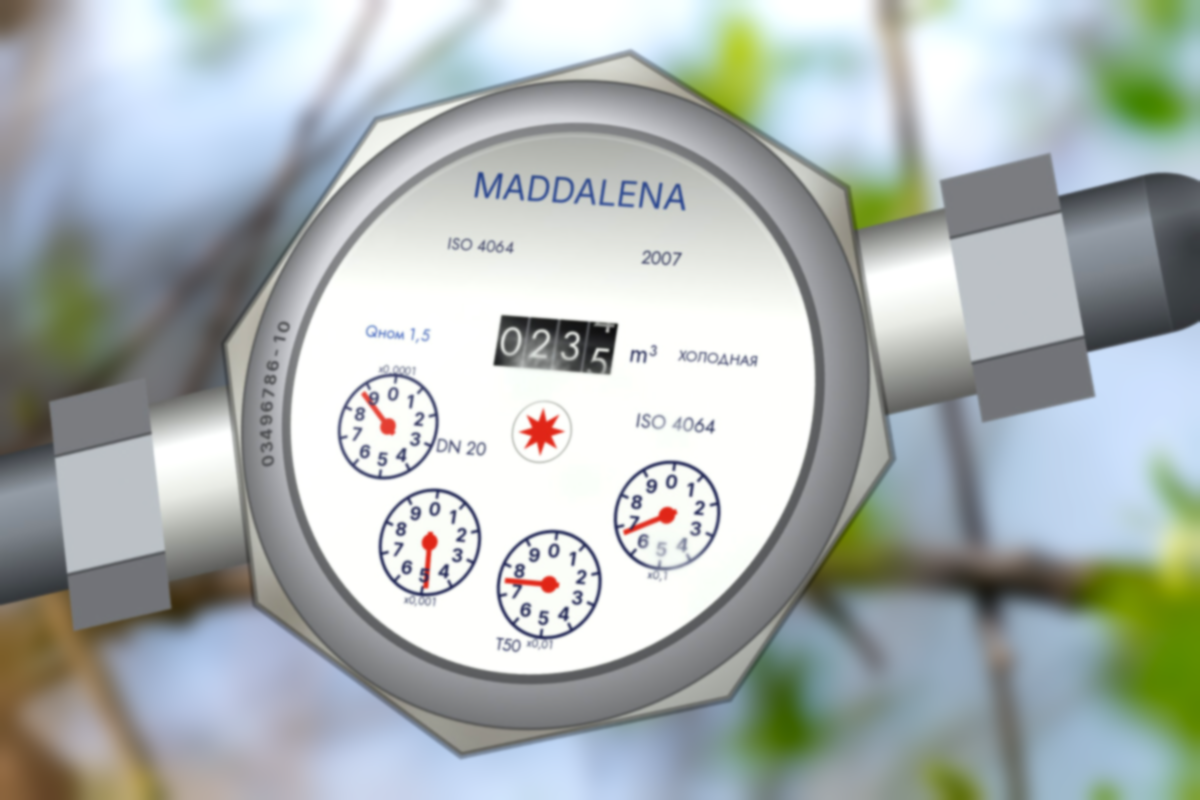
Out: 234.6748m³
